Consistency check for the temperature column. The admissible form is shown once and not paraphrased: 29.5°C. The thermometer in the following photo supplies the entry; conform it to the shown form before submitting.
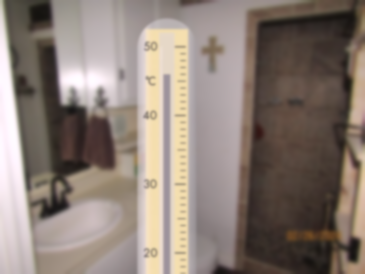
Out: 46°C
